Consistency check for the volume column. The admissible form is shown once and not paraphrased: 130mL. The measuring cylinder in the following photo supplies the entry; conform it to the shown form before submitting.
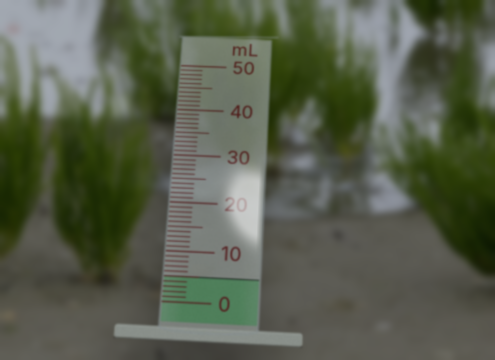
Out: 5mL
